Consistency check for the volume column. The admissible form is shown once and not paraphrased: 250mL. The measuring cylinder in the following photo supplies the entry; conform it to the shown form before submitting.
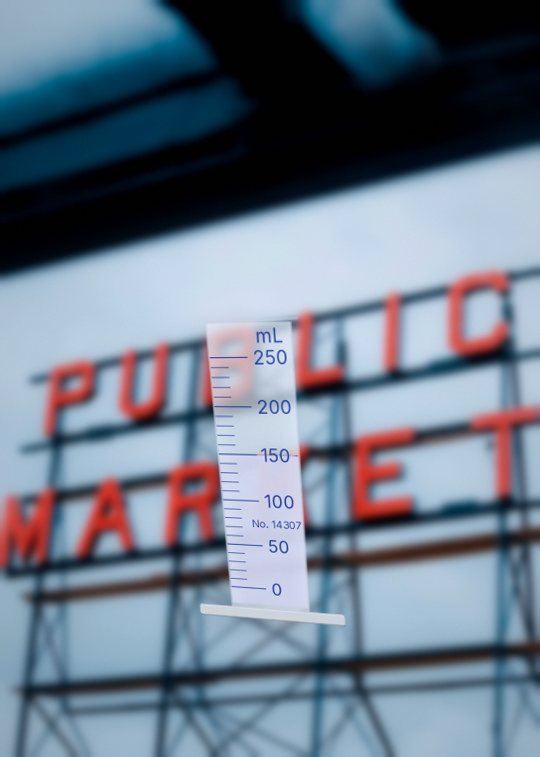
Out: 150mL
